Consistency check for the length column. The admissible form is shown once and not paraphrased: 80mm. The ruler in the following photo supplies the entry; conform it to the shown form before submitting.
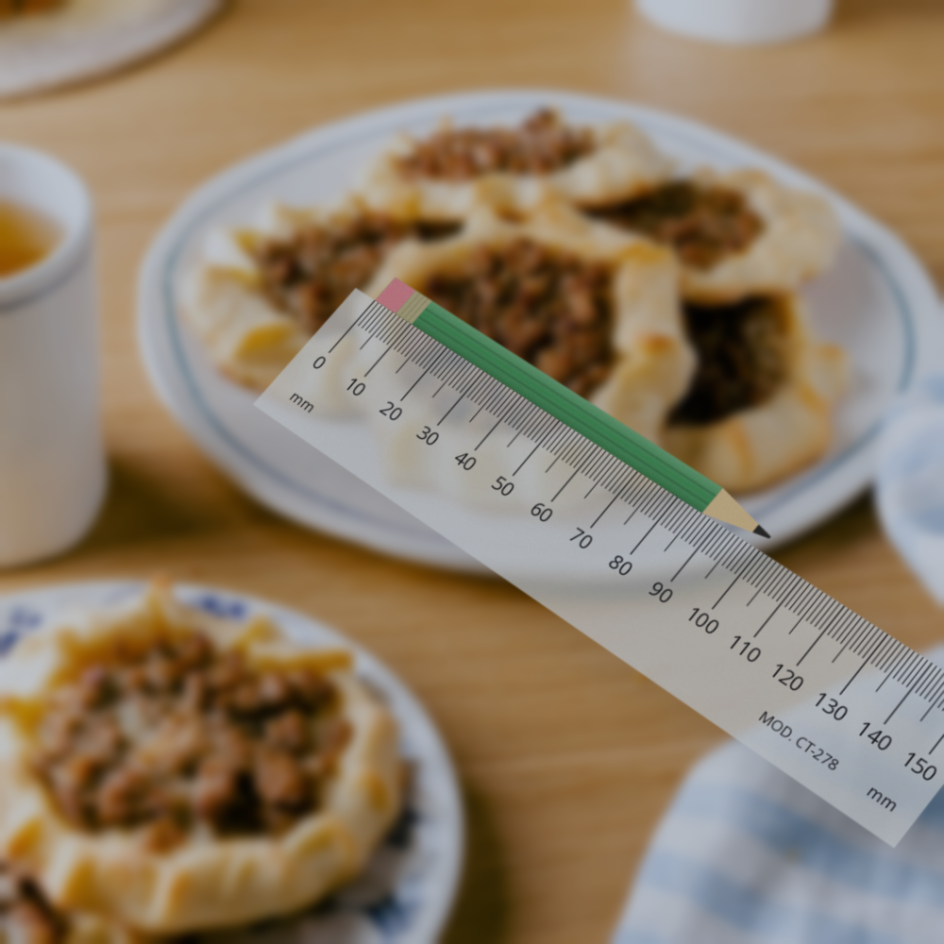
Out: 100mm
